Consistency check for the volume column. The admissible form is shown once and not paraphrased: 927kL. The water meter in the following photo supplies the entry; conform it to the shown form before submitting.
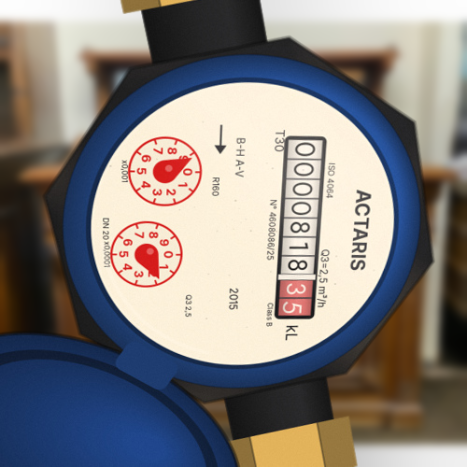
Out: 818.3491kL
